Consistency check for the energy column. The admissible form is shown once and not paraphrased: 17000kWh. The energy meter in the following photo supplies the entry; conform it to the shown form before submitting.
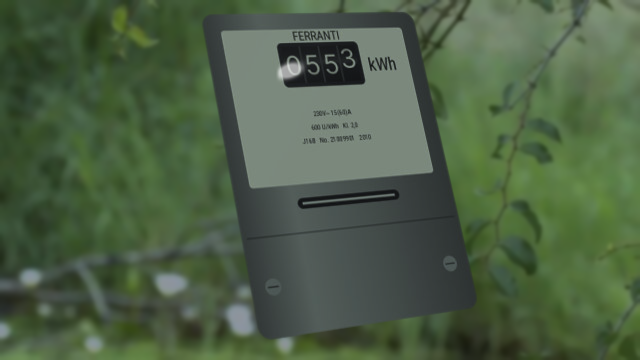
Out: 553kWh
